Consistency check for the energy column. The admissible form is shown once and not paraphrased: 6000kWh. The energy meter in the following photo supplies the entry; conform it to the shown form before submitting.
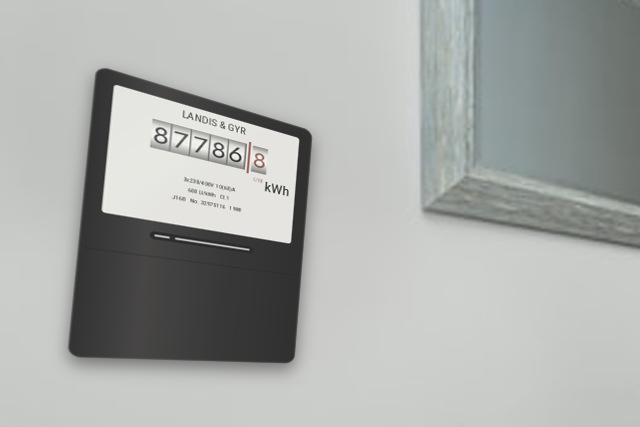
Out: 87786.8kWh
